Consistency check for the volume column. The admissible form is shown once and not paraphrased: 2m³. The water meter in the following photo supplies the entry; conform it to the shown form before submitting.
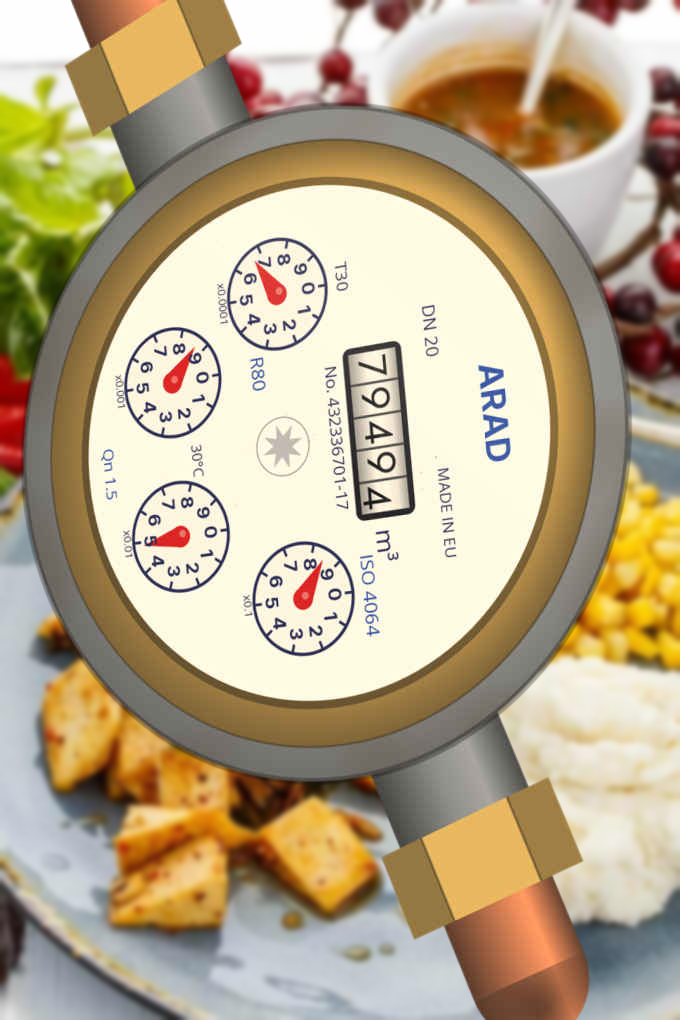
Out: 79493.8486m³
